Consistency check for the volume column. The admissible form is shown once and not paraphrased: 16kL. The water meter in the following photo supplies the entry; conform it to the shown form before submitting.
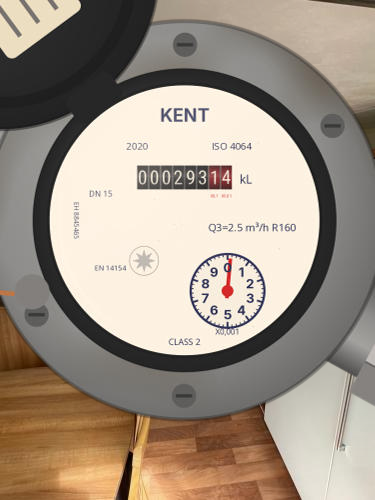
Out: 293.140kL
